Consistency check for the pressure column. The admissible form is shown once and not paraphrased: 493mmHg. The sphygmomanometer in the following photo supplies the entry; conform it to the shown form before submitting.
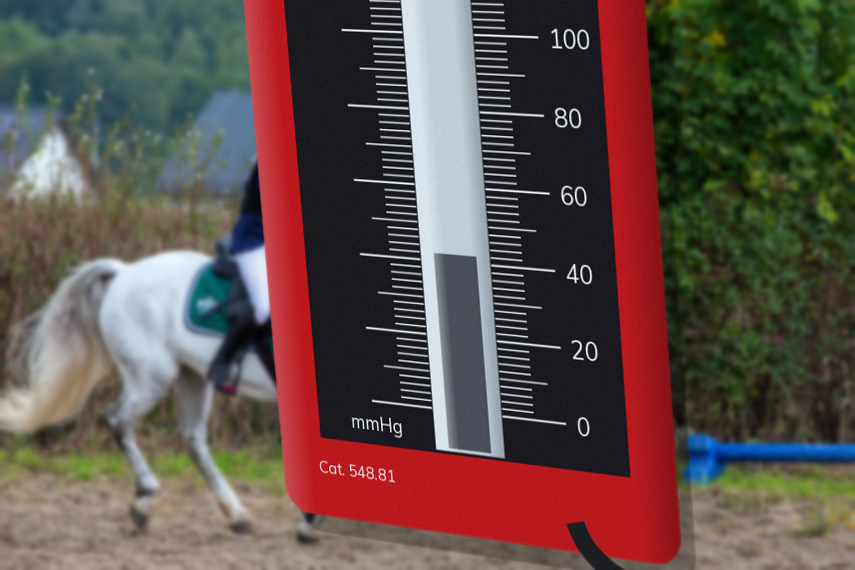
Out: 42mmHg
